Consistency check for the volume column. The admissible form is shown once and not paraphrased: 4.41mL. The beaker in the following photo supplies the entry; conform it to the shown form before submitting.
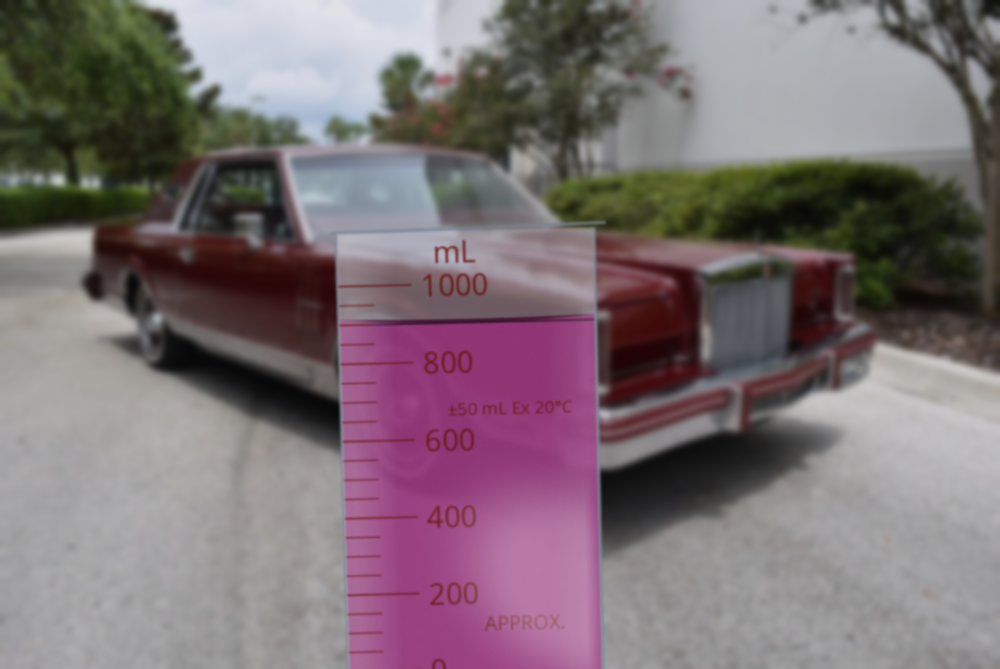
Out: 900mL
